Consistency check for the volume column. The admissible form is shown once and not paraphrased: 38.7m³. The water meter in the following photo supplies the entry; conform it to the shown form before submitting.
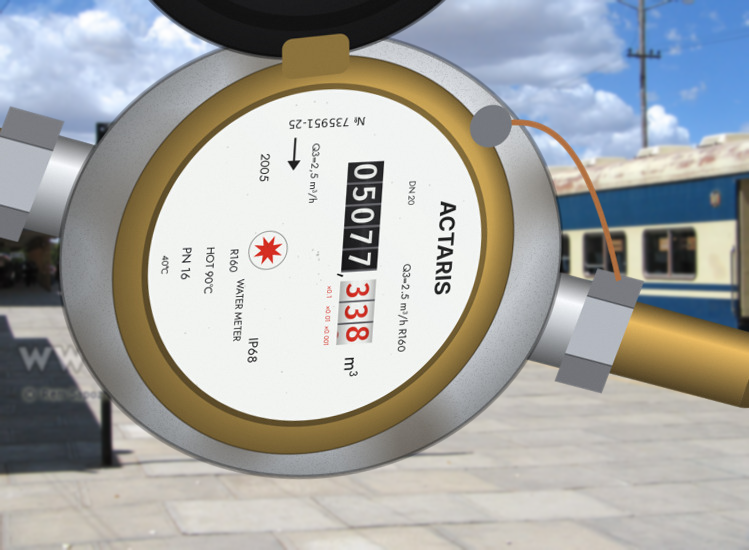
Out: 5077.338m³
